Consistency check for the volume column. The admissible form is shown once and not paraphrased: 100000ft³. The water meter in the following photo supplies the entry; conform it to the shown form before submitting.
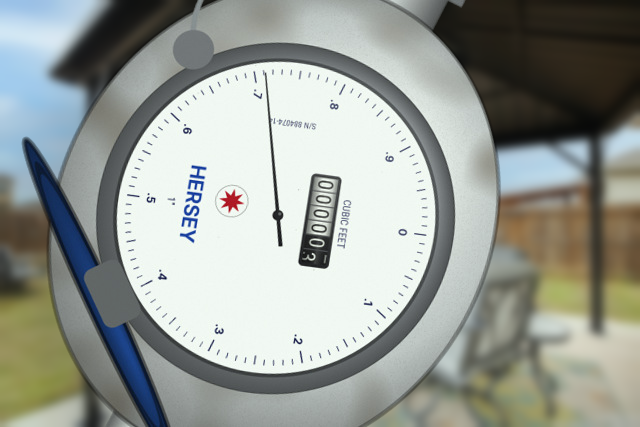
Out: 2.71ft³
